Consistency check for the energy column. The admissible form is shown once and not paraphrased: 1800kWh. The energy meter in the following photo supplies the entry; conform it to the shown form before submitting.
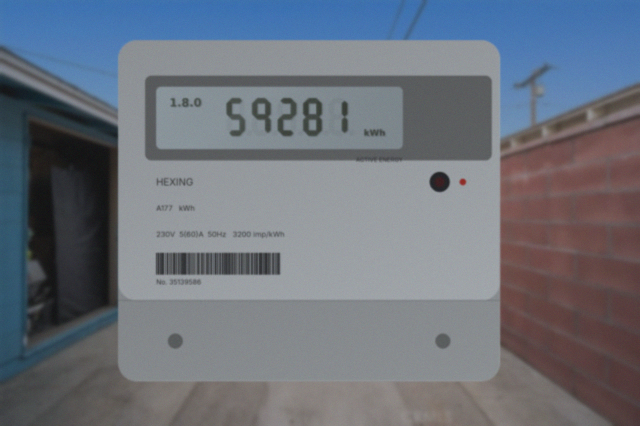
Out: 59281kWh
